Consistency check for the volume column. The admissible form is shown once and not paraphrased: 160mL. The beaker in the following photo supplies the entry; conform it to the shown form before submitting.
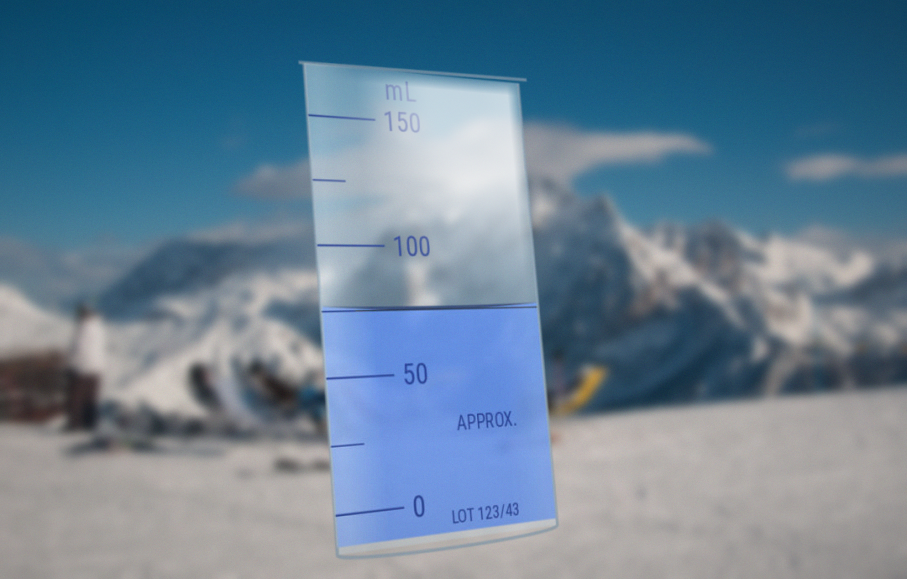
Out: 75mL
